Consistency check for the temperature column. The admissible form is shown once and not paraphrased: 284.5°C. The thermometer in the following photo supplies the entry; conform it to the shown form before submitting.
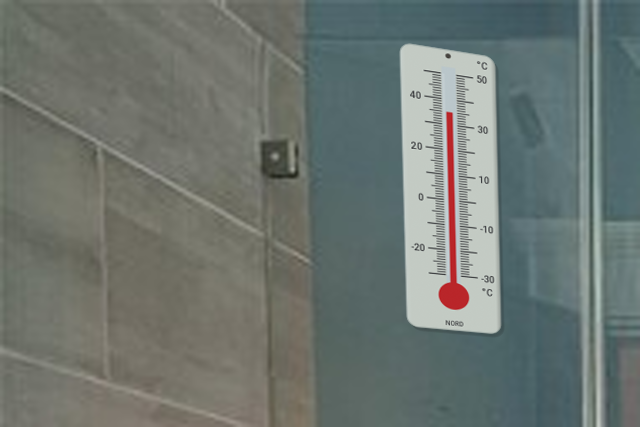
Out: 35°C
